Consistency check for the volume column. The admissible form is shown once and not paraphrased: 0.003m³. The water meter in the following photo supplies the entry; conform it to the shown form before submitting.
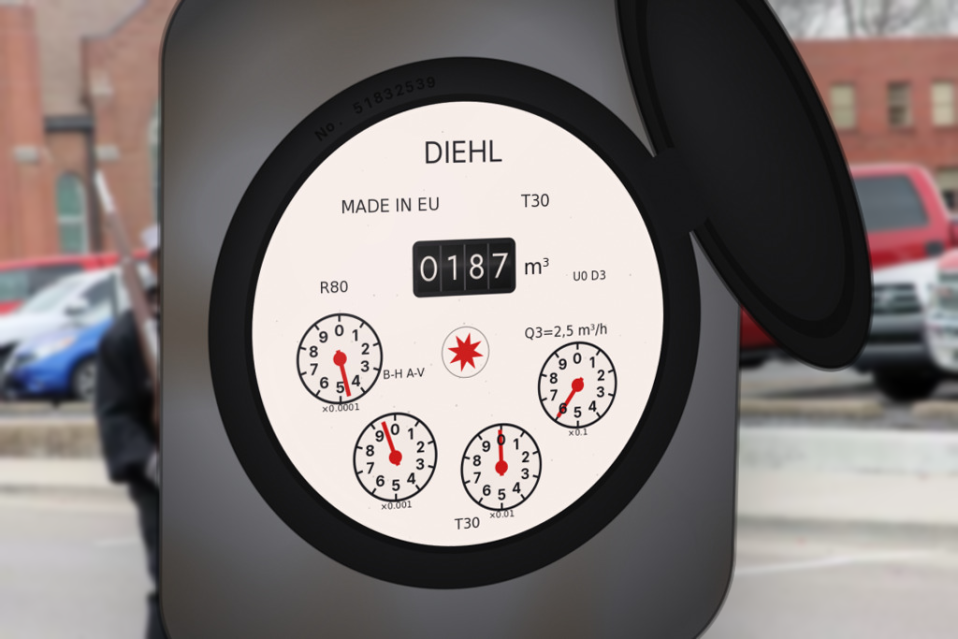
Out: 187.5994m³
